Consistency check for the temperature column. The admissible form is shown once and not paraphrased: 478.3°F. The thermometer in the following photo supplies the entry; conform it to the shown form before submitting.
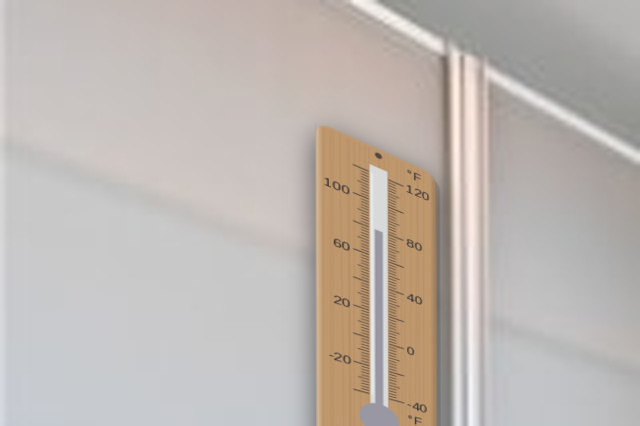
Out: 80°F
